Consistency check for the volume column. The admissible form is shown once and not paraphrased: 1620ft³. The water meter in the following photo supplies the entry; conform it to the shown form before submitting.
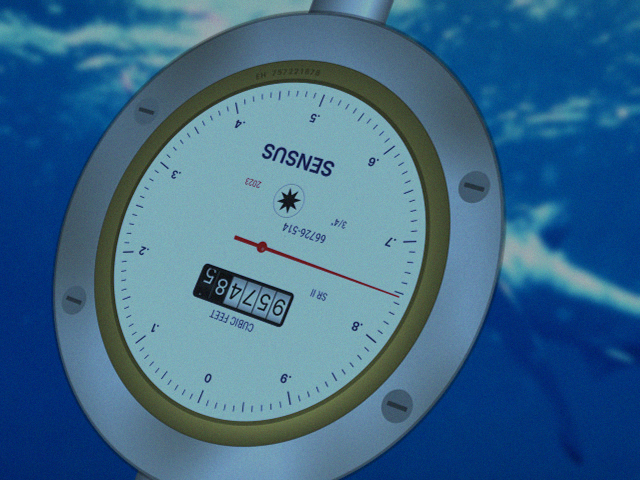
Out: 957484.75ft³
